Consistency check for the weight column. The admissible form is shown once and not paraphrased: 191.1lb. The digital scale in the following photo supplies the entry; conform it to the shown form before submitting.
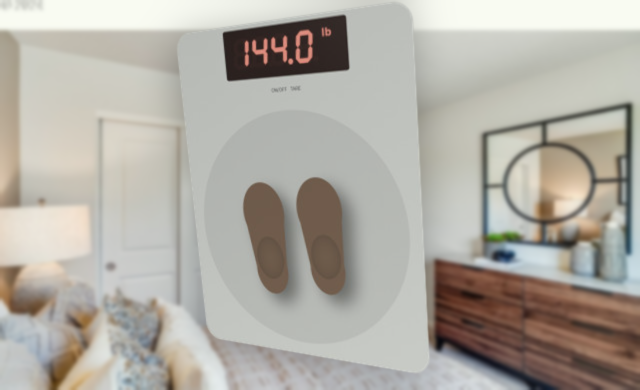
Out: 144.0lb
